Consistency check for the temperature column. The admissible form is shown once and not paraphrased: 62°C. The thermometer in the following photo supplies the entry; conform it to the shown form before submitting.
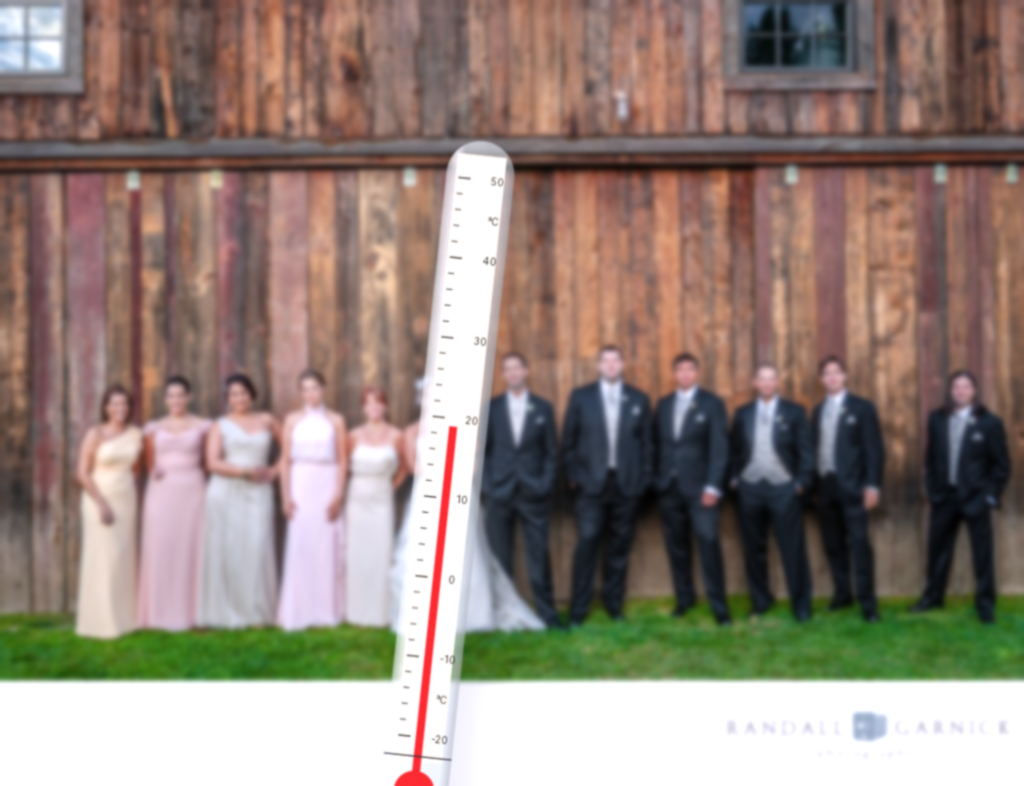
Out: 19°C
